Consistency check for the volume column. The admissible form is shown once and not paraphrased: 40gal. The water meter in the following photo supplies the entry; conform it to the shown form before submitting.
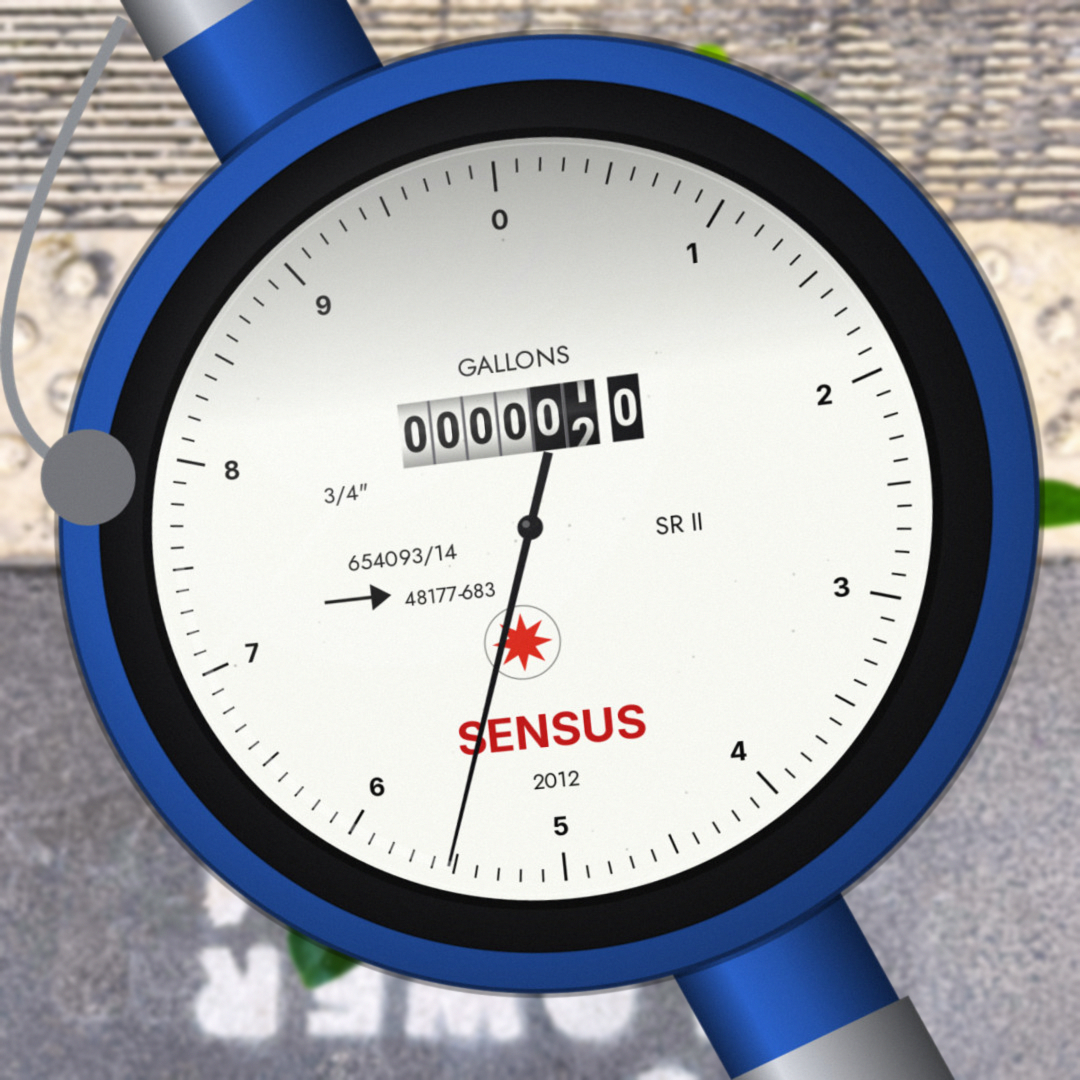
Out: 15.5gal
